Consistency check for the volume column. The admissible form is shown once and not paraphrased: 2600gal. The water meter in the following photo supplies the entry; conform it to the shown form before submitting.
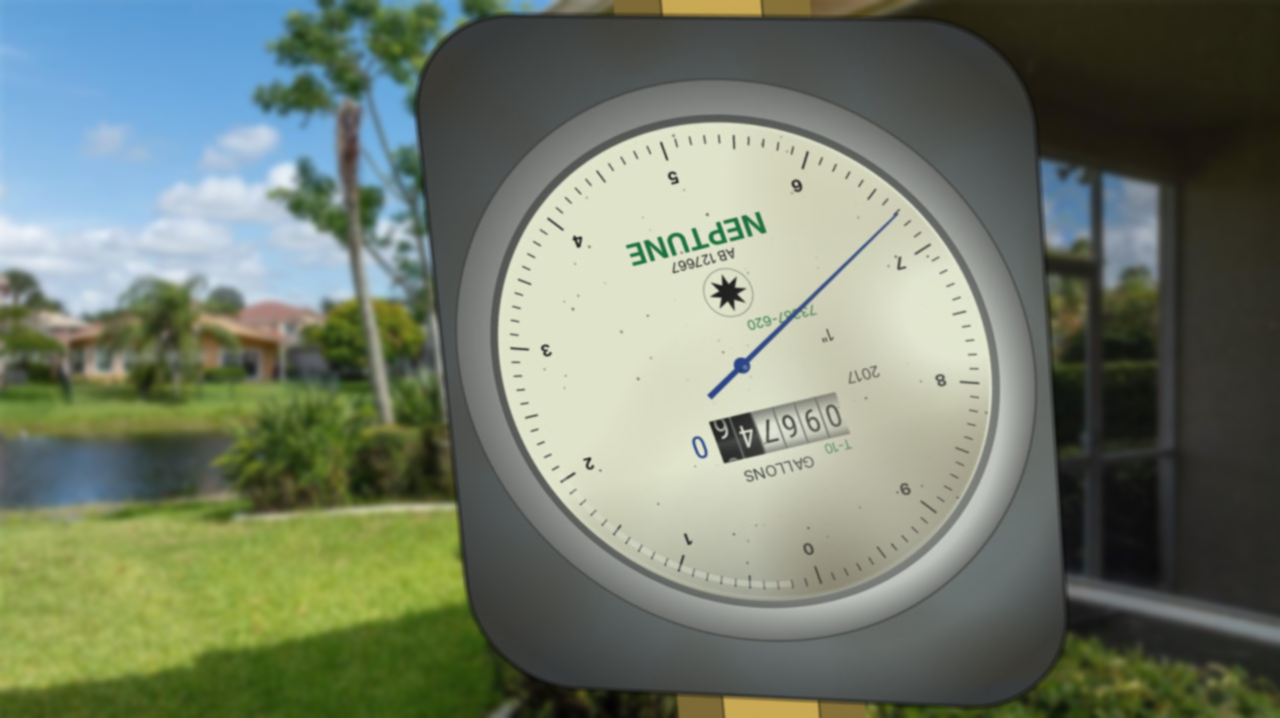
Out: 967456.7gal
